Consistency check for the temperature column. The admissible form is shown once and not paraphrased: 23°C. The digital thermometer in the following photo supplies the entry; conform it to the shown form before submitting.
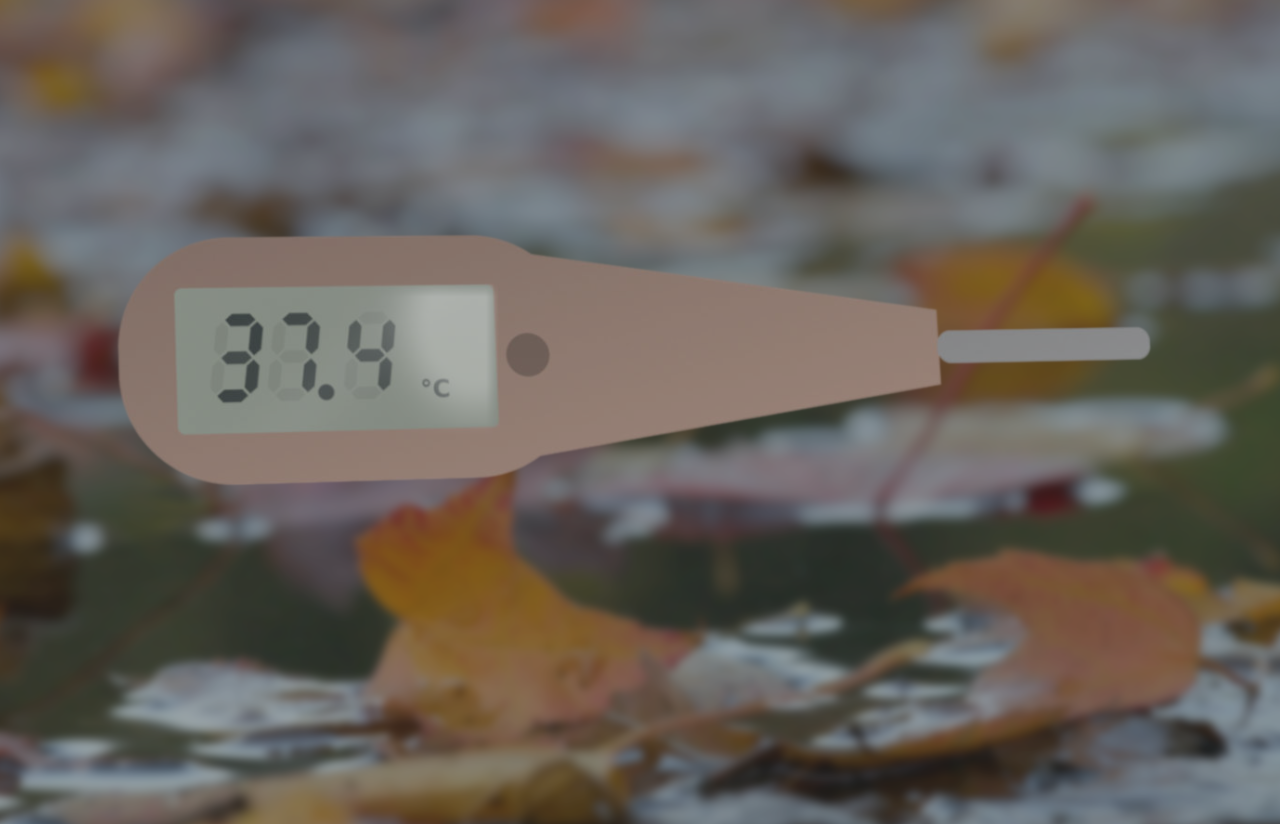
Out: 37.4°C
